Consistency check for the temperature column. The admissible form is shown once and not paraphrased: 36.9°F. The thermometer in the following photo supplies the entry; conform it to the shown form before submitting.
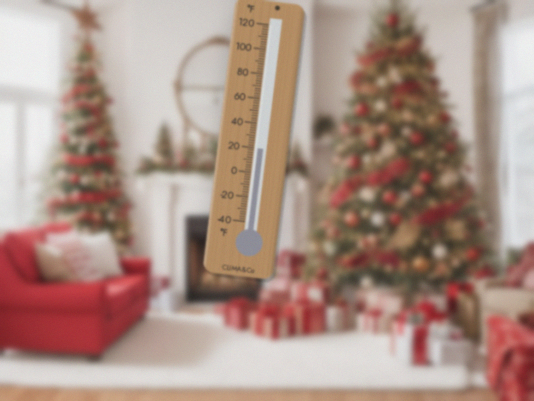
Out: 20°F
